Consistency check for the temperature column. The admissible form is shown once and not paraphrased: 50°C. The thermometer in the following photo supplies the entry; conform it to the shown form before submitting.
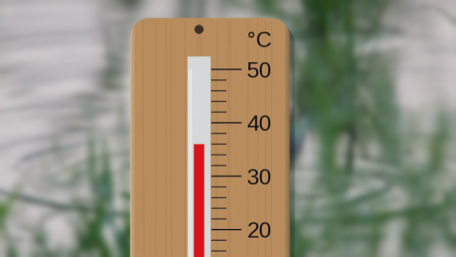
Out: 36°C
